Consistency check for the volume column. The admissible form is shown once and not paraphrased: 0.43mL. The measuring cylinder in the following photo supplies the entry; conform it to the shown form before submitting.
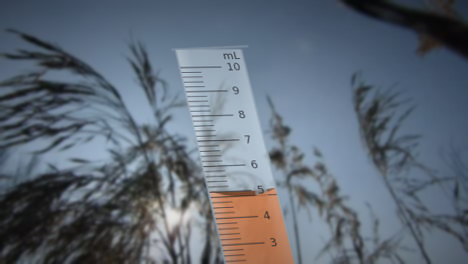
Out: 4.8mL
